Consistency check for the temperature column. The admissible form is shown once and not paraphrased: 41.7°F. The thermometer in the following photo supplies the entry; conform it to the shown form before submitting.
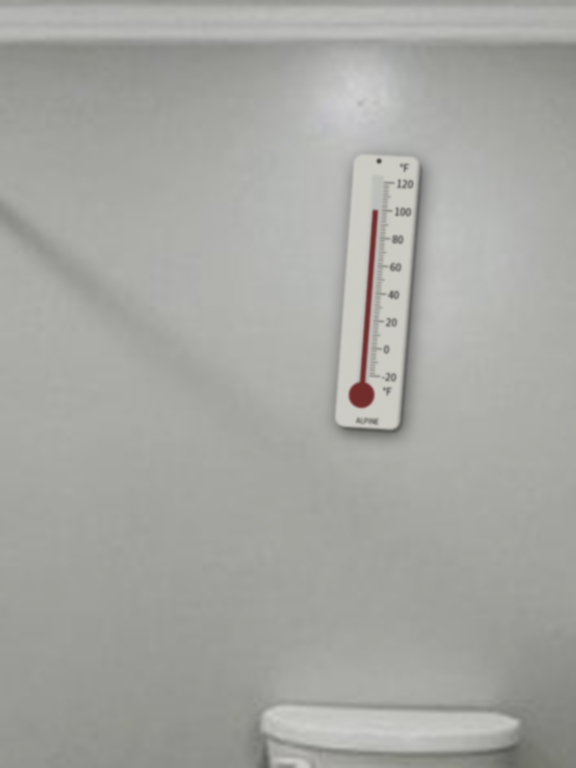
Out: 100°F
